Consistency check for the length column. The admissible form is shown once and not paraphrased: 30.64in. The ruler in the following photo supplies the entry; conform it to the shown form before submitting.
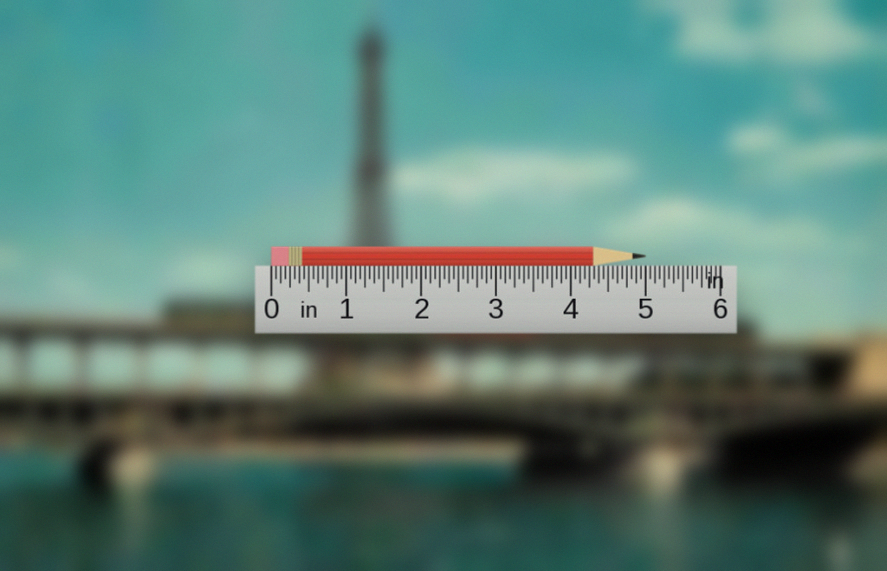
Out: 5in
